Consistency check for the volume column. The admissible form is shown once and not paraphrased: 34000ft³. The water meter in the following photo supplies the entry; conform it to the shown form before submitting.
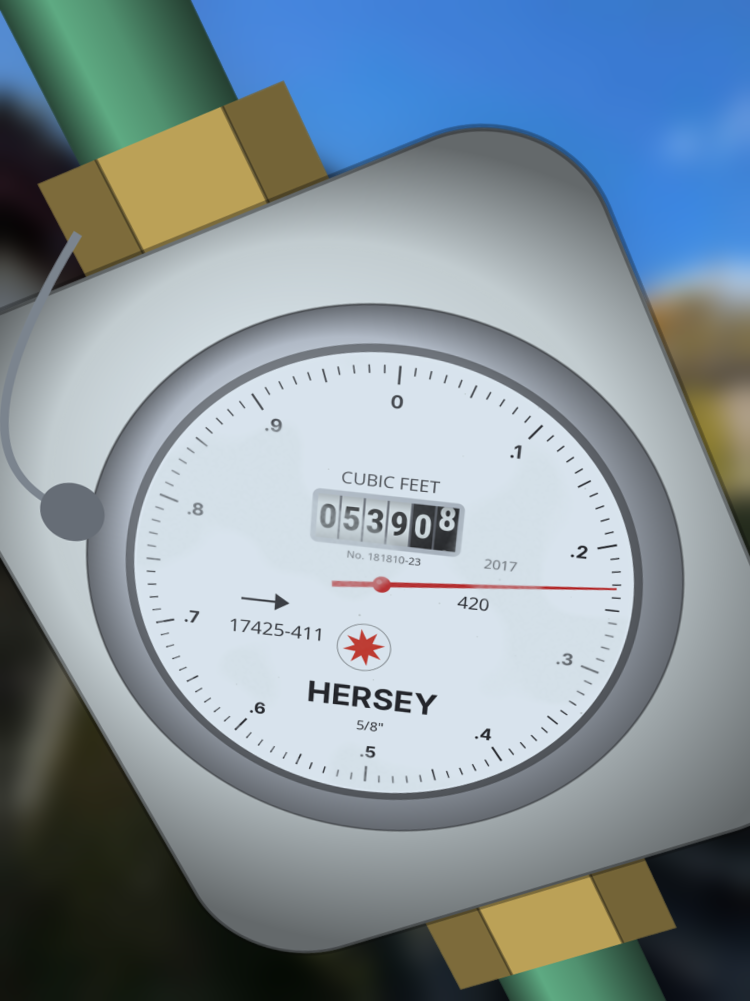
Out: 53908.23ft³
